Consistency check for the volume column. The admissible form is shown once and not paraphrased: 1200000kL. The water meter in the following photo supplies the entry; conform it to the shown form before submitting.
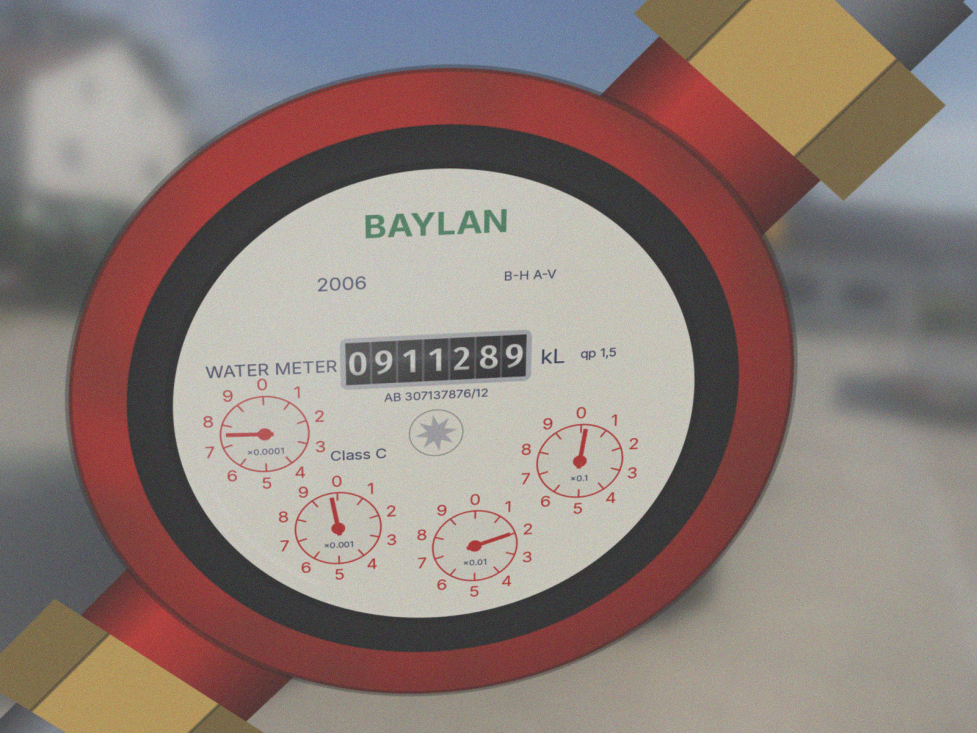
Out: 911289.0197kL
